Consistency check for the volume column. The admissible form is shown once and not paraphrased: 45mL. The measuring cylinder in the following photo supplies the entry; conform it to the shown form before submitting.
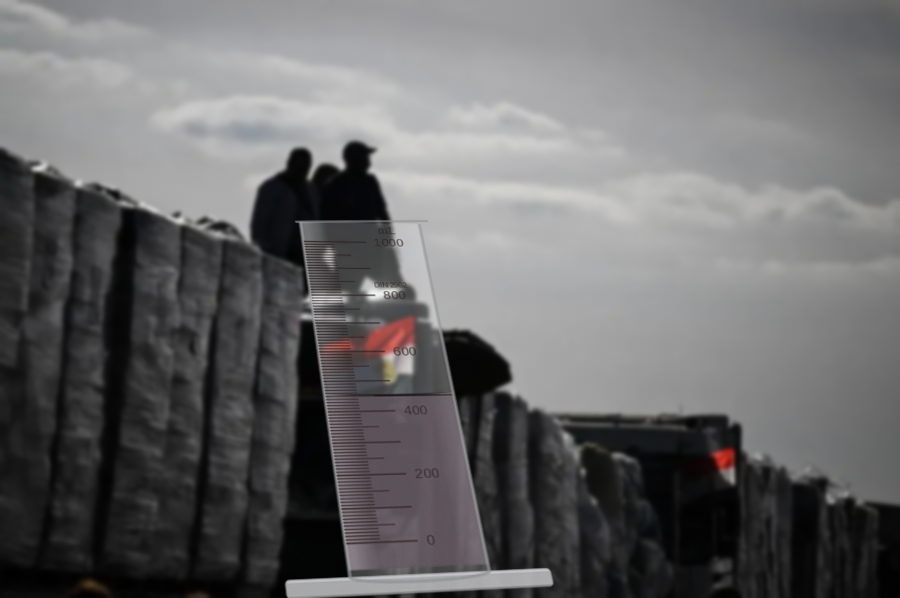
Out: 450mL
